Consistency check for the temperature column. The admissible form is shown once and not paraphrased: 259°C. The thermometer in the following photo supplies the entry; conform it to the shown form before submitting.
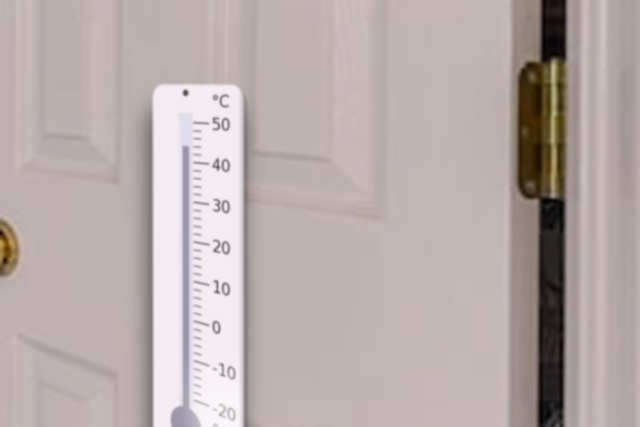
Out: 44°C
